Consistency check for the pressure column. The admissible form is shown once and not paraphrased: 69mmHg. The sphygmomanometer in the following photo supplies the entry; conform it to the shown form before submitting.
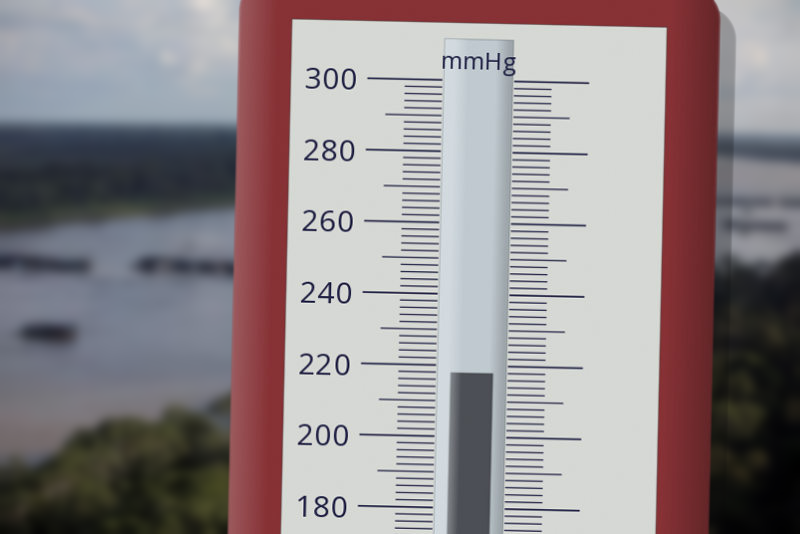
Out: 218mmHg
